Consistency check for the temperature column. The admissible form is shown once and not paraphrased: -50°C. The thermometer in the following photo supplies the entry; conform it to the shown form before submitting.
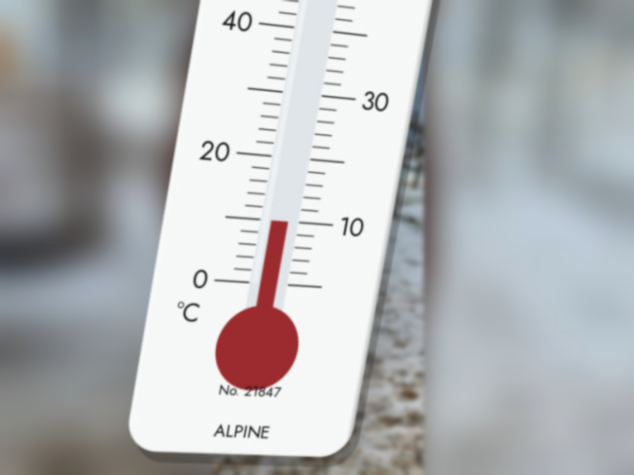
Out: 10°C
